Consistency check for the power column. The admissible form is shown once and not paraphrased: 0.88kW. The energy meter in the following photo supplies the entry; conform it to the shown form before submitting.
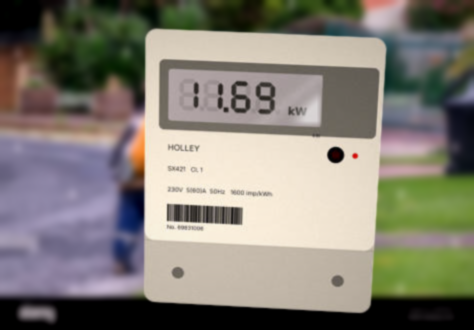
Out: 11.69kW
